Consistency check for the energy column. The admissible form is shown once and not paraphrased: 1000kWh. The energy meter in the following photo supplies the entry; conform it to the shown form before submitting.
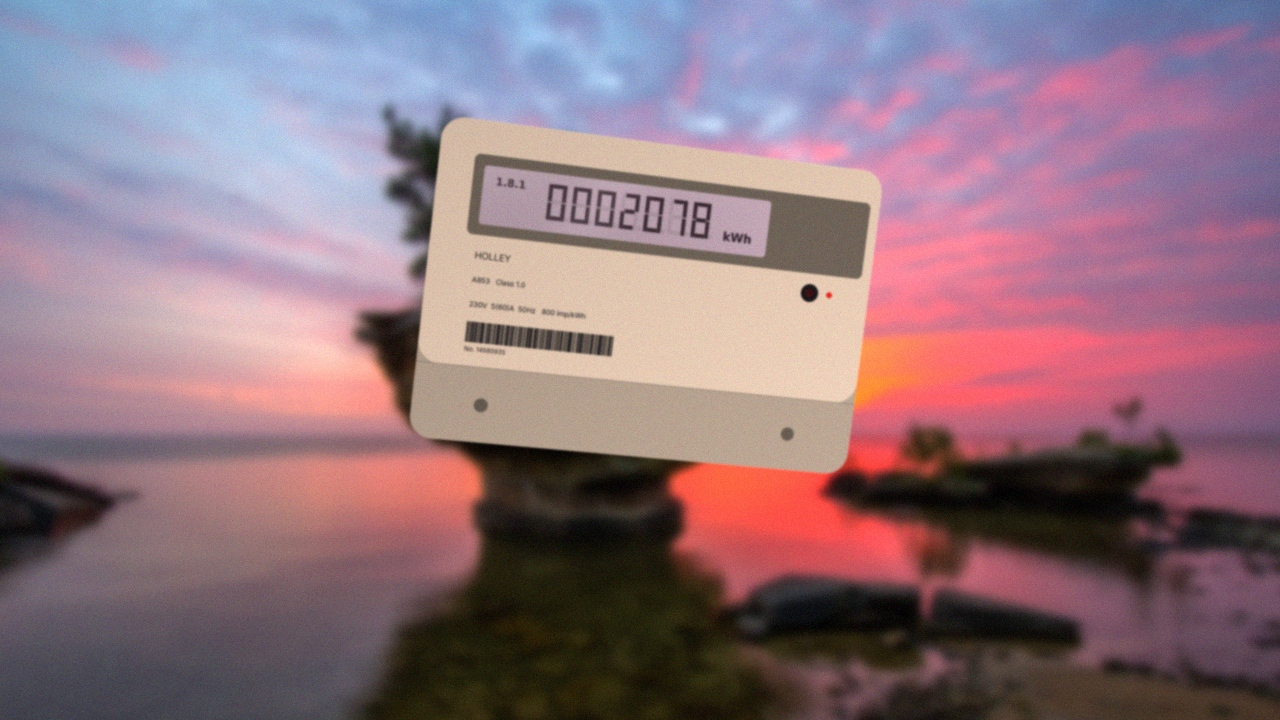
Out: 2078kWh
